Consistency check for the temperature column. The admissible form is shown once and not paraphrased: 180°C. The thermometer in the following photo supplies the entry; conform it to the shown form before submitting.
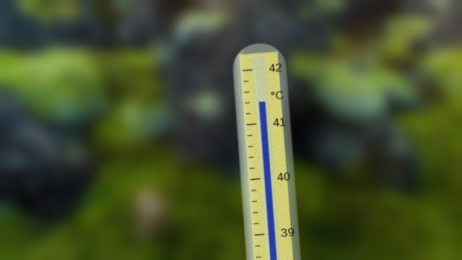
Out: 41.4°C
